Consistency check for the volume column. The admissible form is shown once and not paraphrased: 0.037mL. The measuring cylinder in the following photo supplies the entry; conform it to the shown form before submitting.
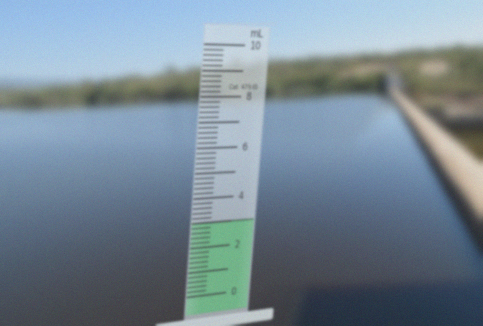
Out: 3mL
